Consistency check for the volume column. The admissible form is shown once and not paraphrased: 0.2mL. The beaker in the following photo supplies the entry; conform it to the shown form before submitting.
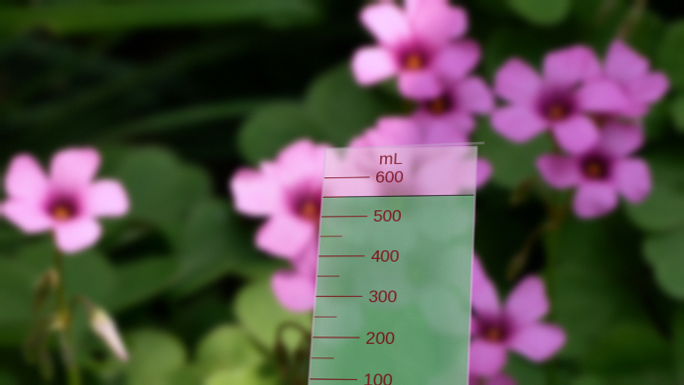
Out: 550mL
